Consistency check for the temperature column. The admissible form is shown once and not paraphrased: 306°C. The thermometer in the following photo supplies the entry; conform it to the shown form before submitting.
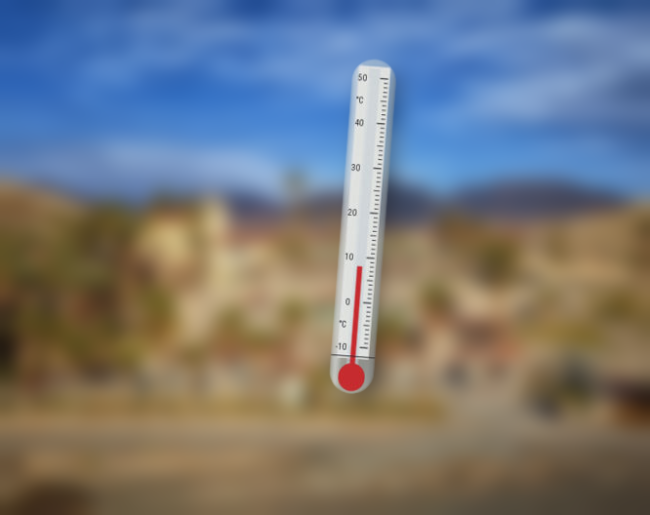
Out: 8°C
